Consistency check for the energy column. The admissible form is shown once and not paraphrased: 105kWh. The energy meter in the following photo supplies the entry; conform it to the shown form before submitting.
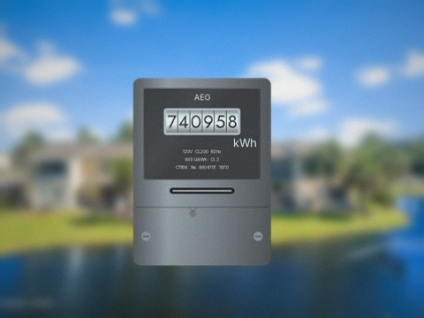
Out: 740958kWh
